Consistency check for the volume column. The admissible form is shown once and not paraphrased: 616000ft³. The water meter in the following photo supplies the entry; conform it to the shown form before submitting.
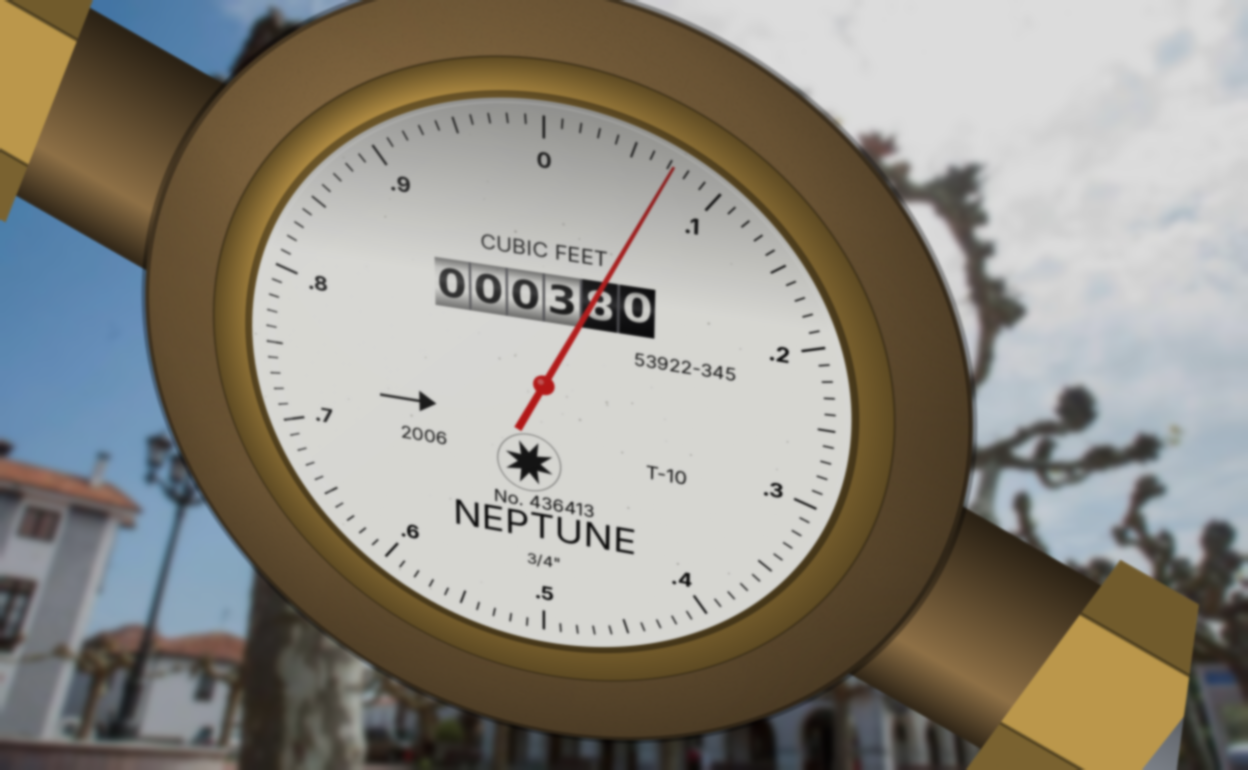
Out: 380.07ft³
